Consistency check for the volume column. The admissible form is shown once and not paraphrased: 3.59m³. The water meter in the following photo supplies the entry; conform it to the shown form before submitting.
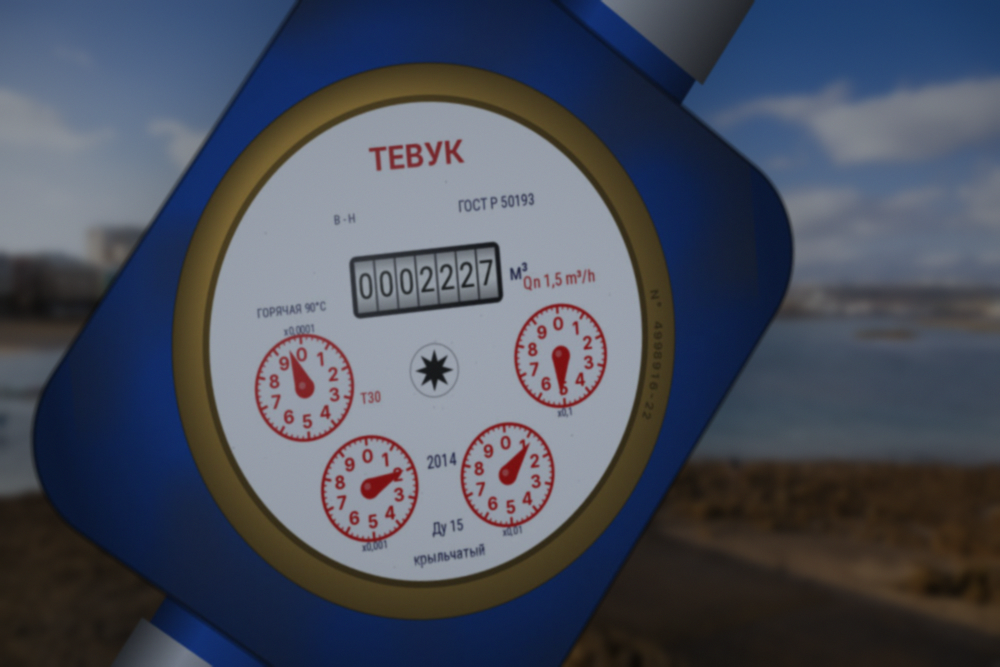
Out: 2227.5119m³
